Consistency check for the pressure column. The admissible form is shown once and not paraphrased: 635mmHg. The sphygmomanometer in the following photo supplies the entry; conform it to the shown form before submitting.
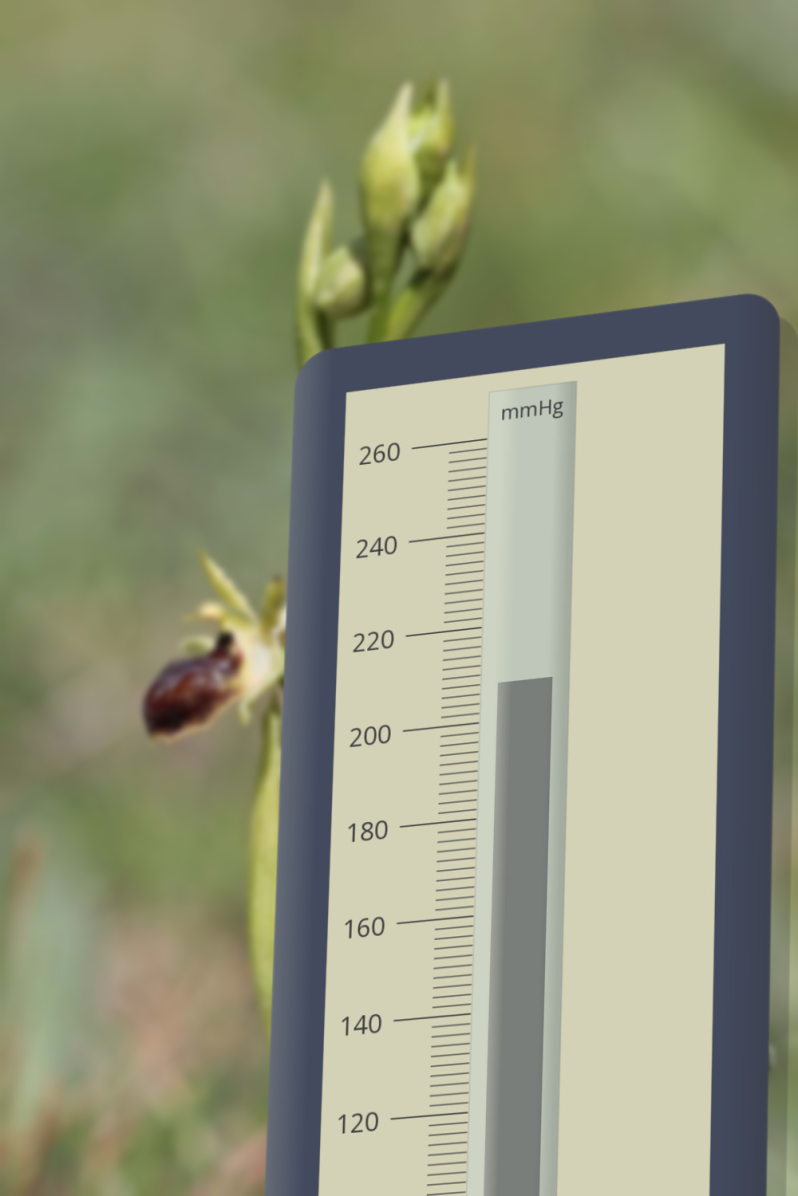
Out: 208mmHg
